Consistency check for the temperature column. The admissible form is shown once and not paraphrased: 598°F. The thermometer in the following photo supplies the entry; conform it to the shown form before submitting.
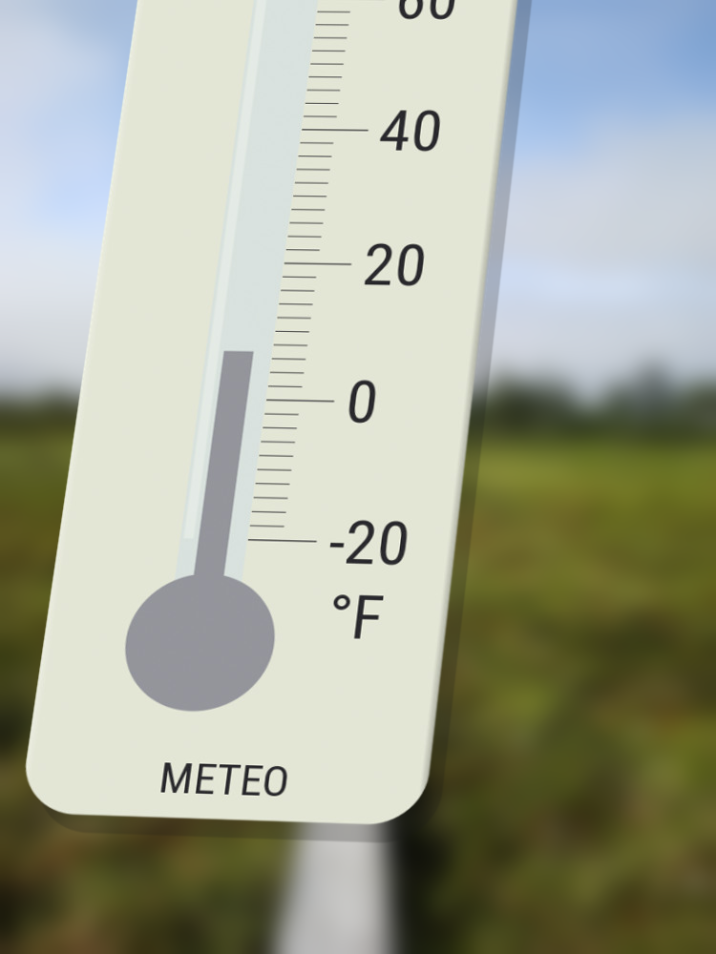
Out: 7°F
